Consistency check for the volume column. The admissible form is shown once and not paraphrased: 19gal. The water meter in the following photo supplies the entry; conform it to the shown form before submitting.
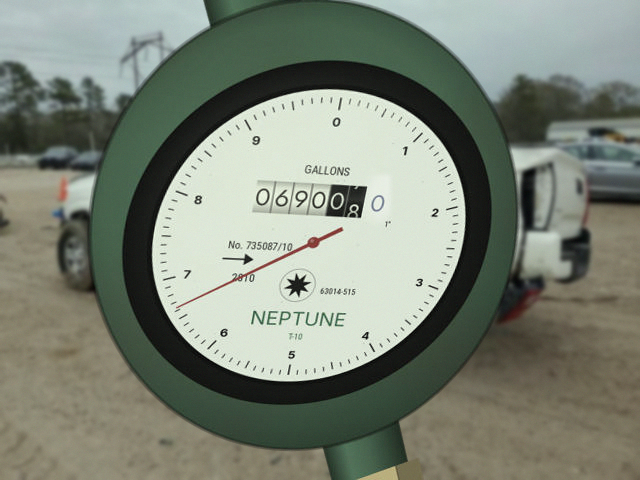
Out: 690076.6gal
